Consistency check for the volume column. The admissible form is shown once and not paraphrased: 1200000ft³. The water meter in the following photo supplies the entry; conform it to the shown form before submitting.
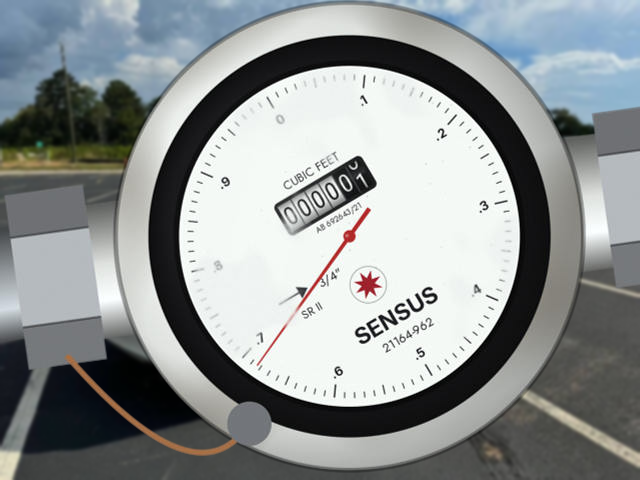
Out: 0.68ft³
